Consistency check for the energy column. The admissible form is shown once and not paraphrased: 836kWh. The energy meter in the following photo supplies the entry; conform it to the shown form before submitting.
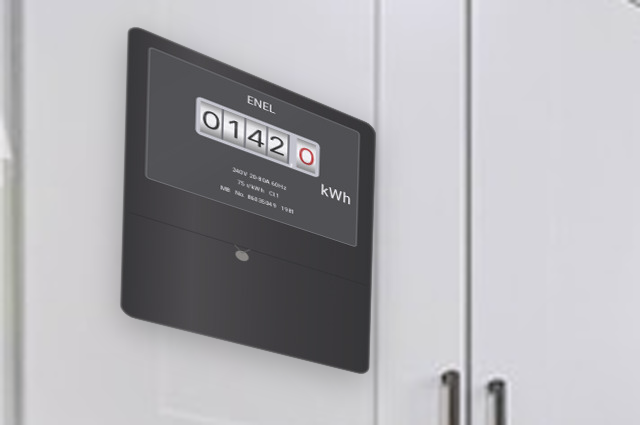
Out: 142.0kWh
